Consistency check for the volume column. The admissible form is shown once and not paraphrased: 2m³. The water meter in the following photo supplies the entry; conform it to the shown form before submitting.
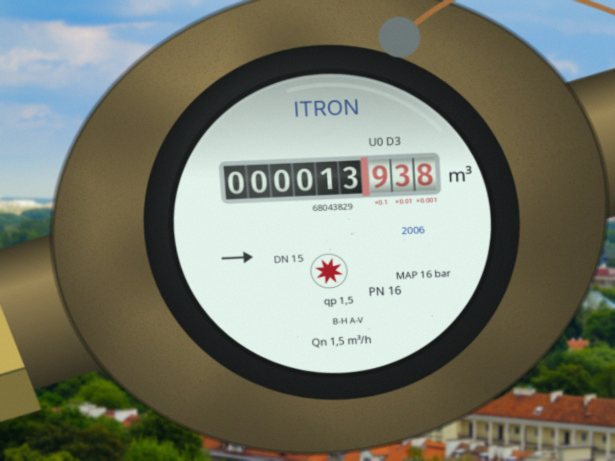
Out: 13.938m³
